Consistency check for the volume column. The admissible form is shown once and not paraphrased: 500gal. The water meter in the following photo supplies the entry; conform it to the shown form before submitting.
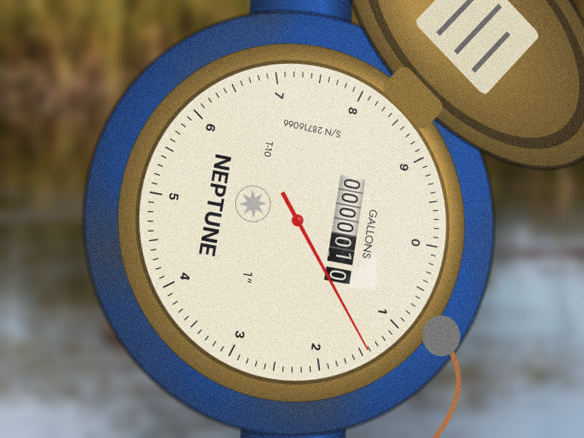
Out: 11.4gal
